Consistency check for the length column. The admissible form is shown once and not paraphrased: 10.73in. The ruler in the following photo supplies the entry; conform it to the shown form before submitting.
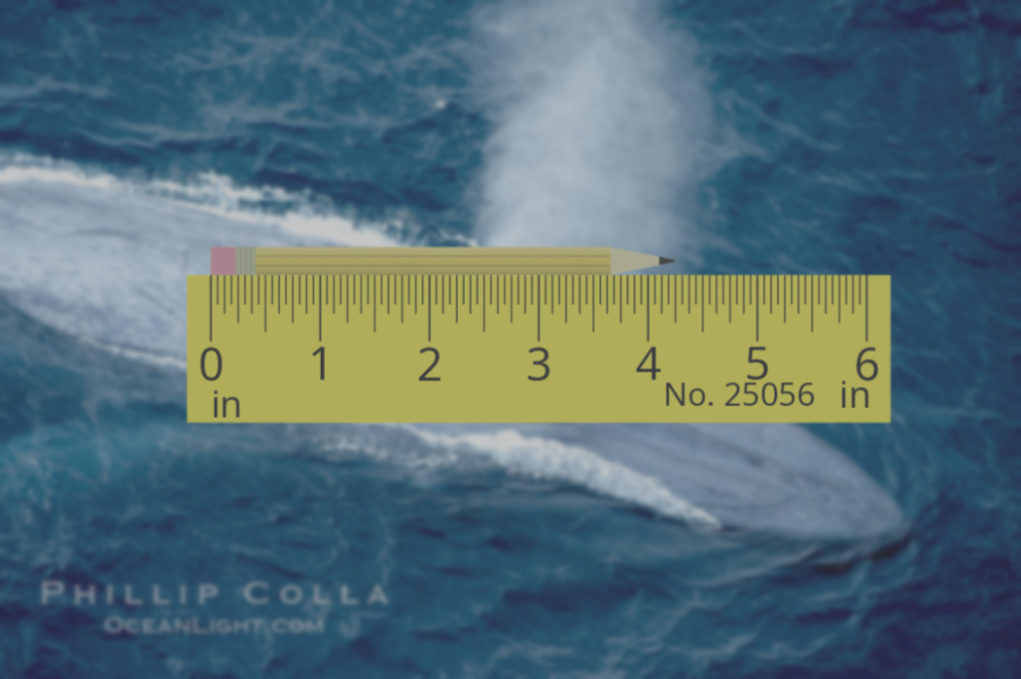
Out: 4.25in
